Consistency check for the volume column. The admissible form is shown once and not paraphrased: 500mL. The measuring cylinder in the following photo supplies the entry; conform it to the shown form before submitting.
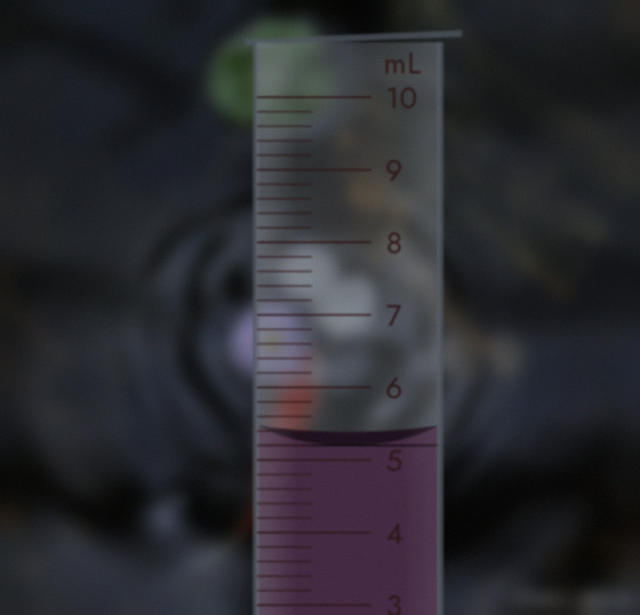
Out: 5.2mL
